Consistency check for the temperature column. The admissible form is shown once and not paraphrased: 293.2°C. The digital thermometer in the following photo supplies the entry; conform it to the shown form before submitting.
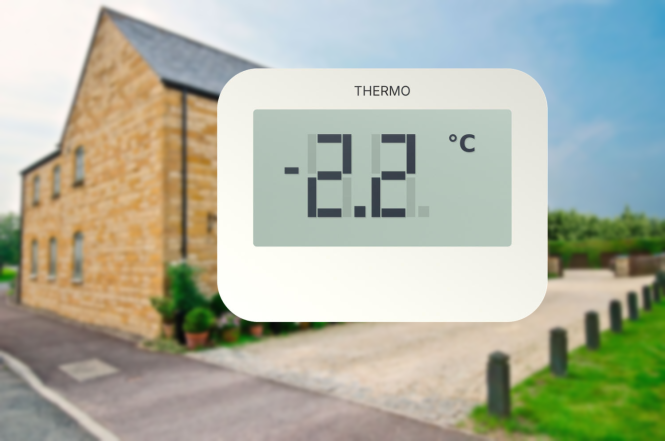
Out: -2.2°C
